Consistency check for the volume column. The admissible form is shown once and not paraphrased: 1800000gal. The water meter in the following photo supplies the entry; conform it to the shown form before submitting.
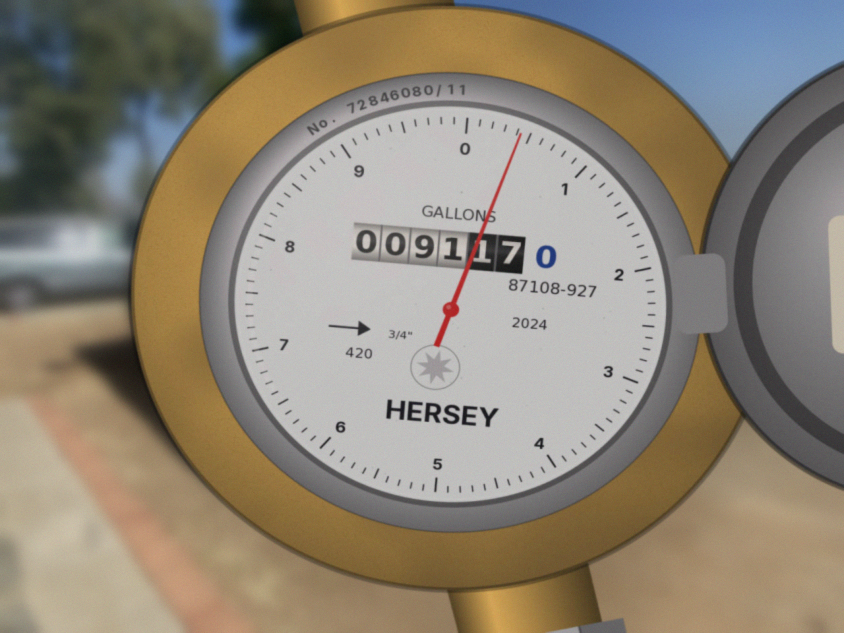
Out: 91170.4gal
